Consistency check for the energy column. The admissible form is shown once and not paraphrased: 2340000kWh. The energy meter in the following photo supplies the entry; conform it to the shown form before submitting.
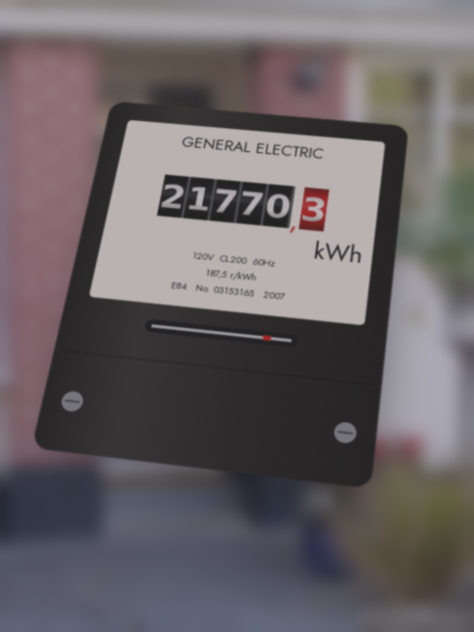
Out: 21770.3kWh
